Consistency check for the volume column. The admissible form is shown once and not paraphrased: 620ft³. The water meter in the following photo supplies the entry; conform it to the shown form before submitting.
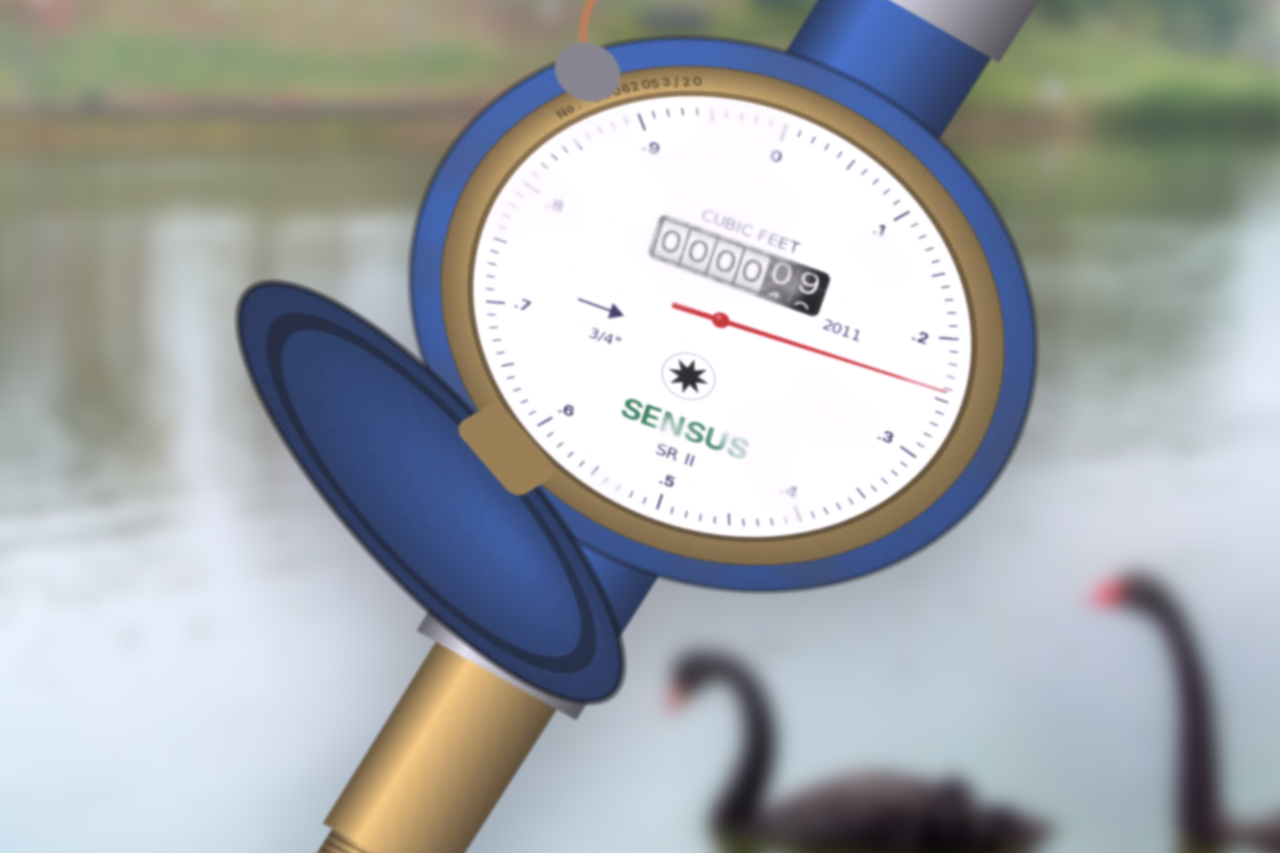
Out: 9.24ft³
